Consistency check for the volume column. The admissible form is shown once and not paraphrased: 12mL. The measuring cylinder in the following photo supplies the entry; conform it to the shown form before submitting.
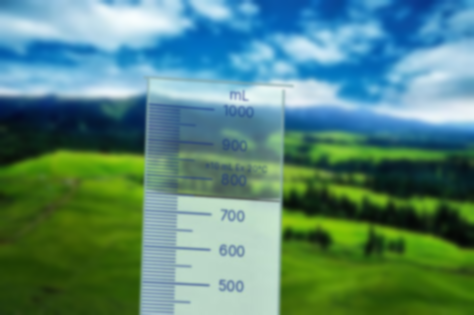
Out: 750mL
